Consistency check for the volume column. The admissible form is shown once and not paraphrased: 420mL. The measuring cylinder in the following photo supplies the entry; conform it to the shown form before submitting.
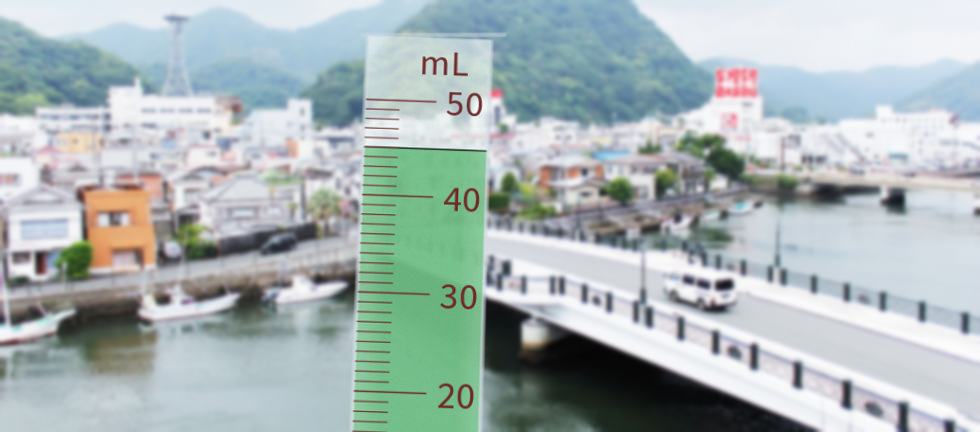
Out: 45mL
